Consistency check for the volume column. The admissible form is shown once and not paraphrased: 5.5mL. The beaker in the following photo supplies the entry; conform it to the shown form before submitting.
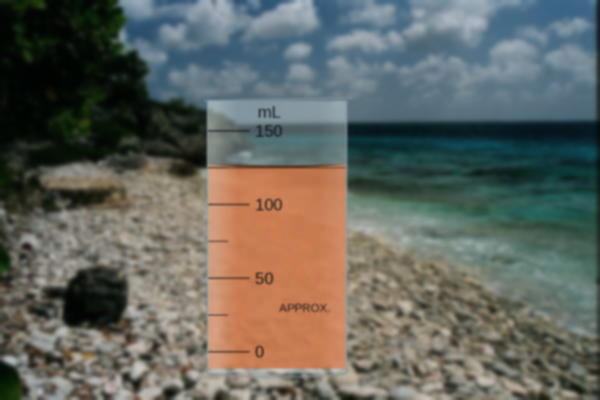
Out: 125mL
